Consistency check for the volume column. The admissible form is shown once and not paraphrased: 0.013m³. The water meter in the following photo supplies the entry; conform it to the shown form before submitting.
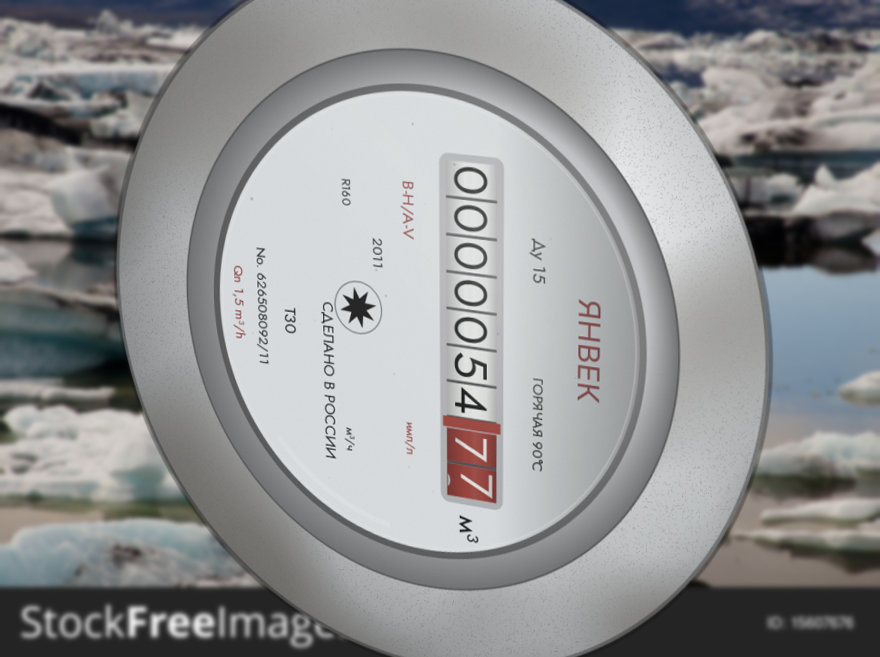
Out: 54.77m³
